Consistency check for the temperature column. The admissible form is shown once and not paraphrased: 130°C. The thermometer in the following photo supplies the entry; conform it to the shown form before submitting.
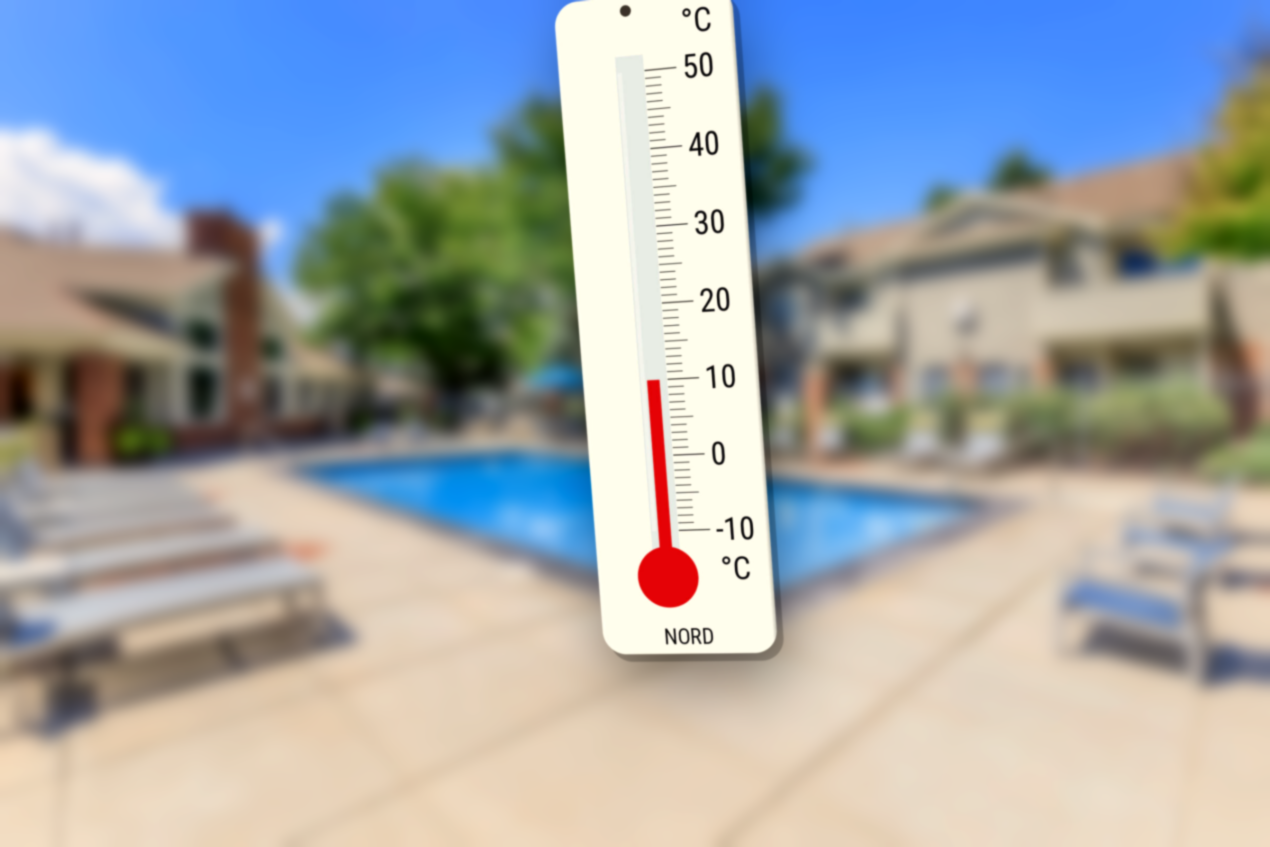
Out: 10°C
